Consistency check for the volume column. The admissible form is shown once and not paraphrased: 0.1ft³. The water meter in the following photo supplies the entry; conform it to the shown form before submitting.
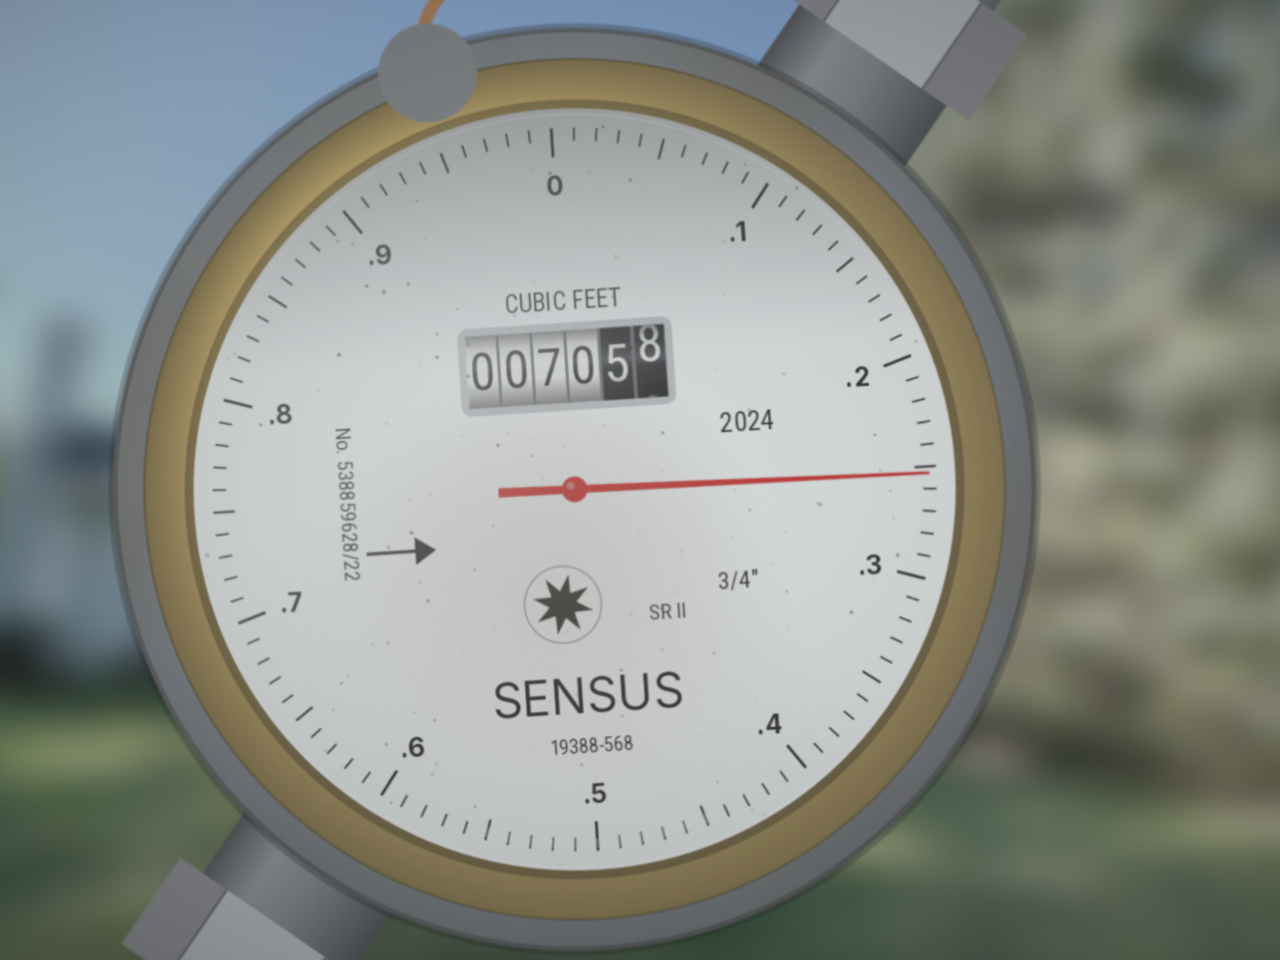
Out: 7058.25ft³
